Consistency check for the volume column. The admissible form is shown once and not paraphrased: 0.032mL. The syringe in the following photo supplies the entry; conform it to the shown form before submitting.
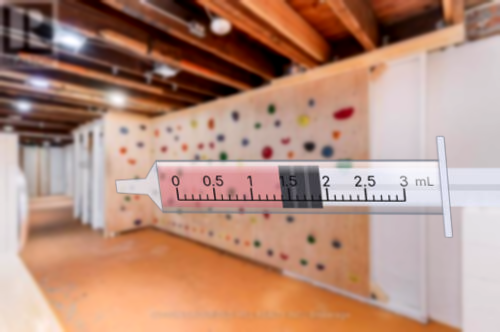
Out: 1.4mL
